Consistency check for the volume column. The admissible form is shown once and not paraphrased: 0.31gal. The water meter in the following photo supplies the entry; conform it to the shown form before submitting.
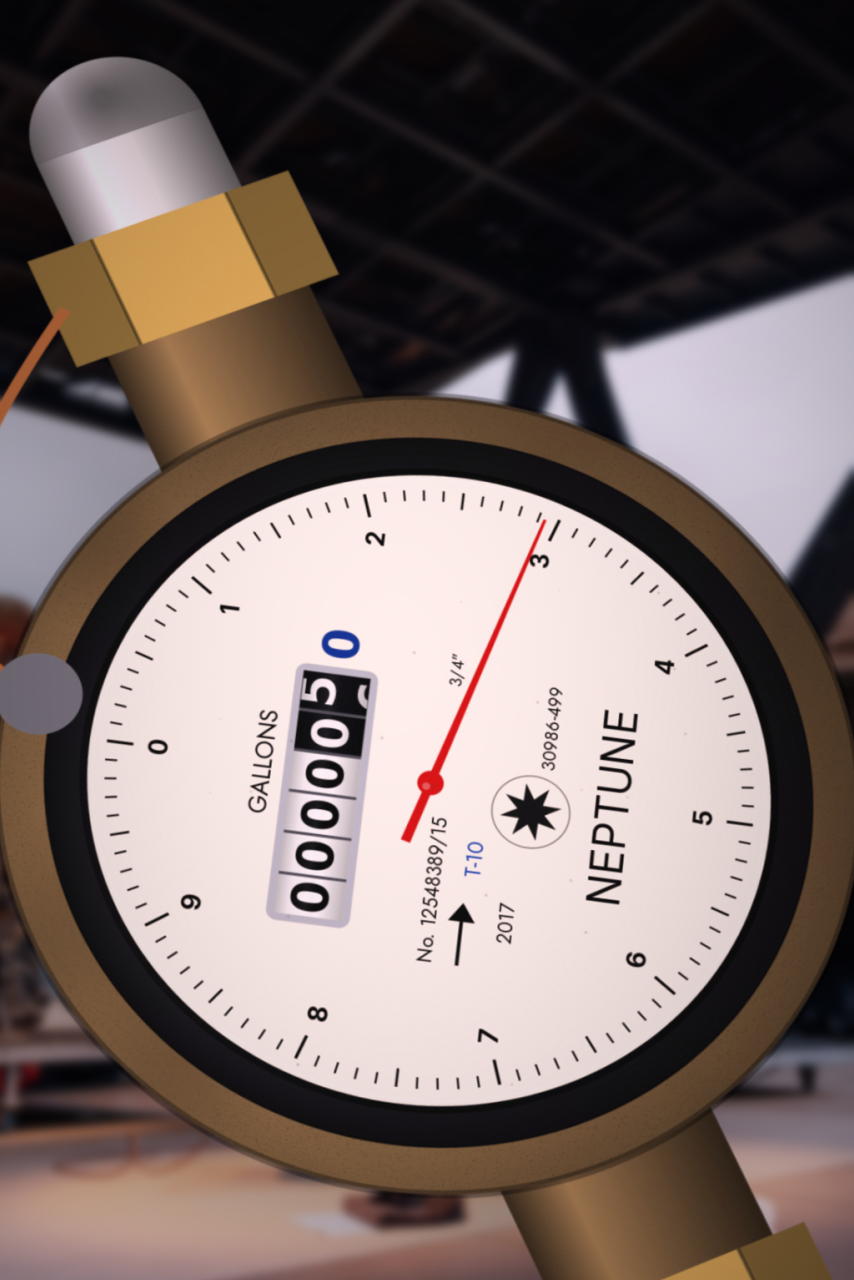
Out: 52.9gal
